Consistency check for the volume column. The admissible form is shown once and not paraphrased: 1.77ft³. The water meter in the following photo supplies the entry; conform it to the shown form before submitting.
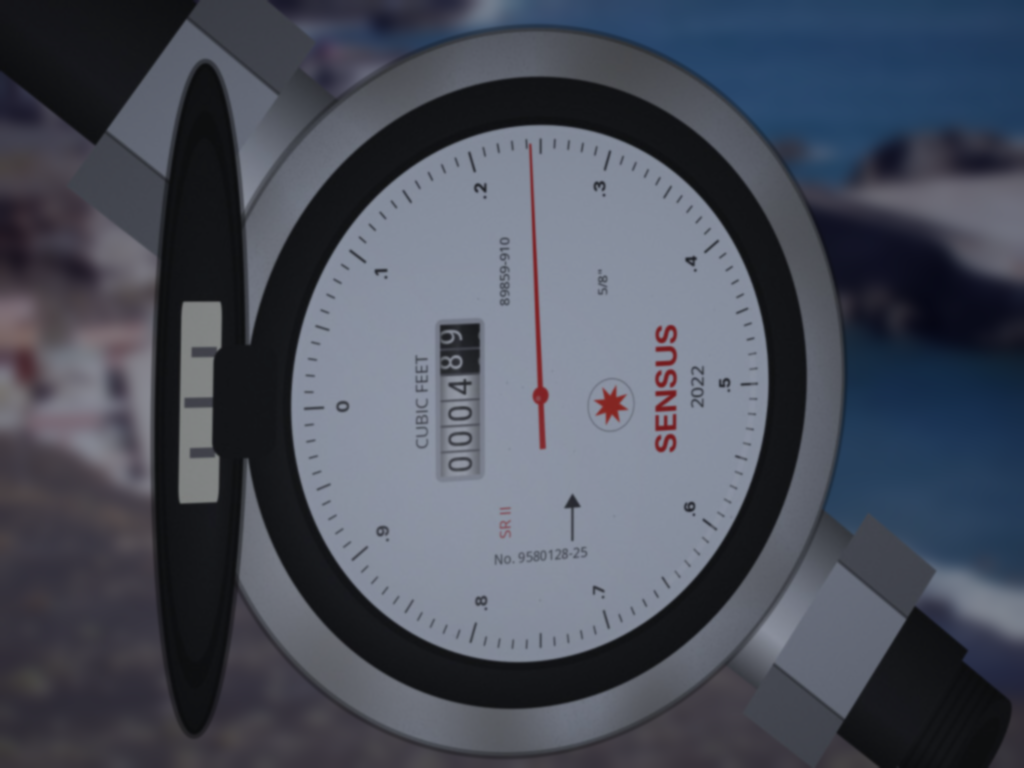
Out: 489.24ft³
